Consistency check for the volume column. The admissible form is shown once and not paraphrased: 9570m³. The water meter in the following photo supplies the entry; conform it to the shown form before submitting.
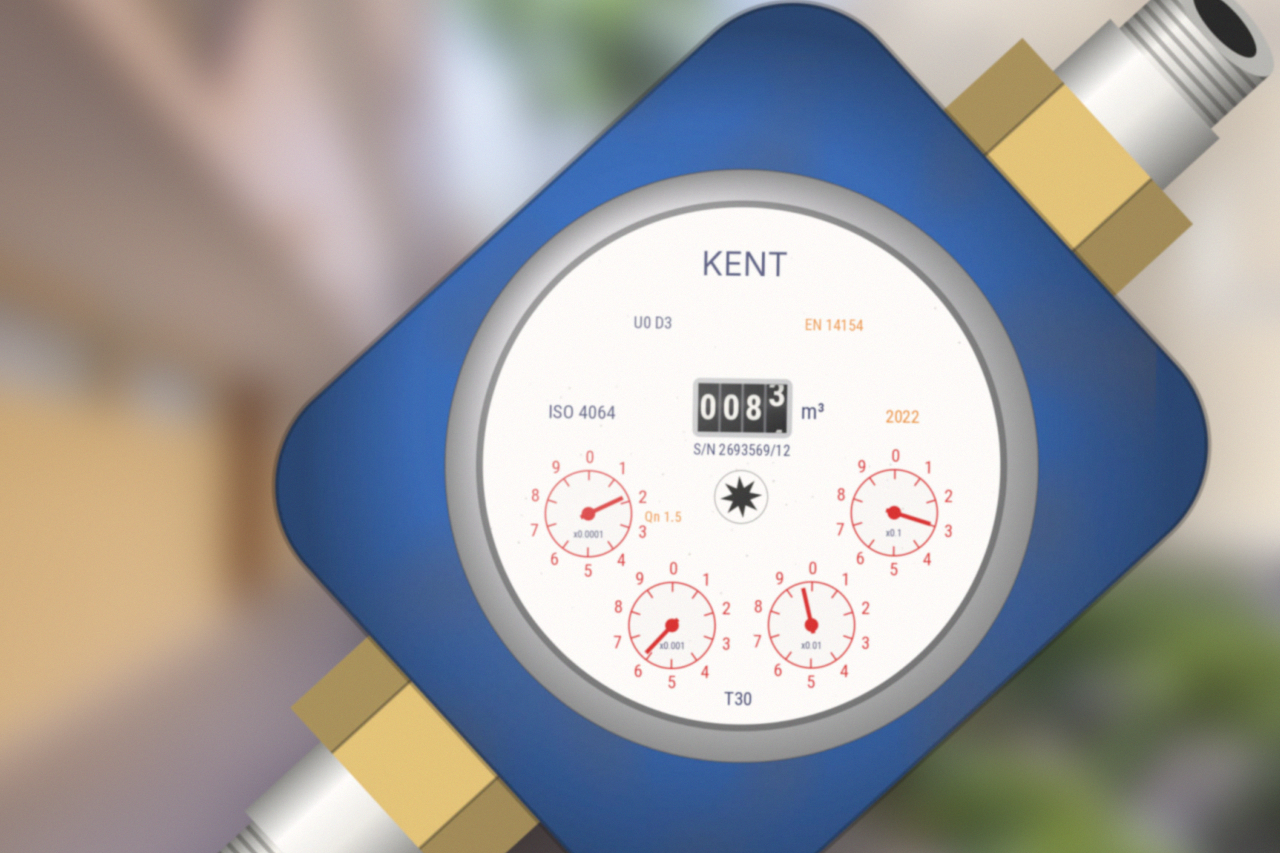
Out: 83.2961m³
